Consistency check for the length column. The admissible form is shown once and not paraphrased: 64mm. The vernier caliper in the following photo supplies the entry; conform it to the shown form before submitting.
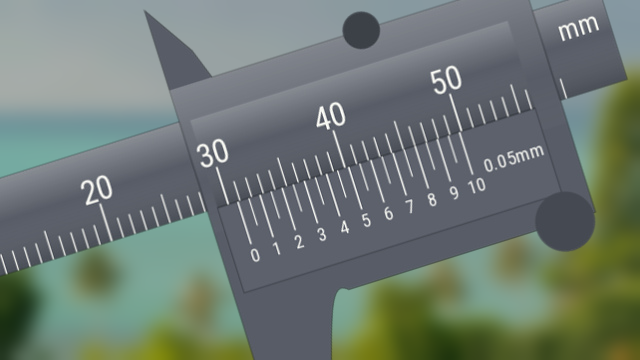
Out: 30.8mm
